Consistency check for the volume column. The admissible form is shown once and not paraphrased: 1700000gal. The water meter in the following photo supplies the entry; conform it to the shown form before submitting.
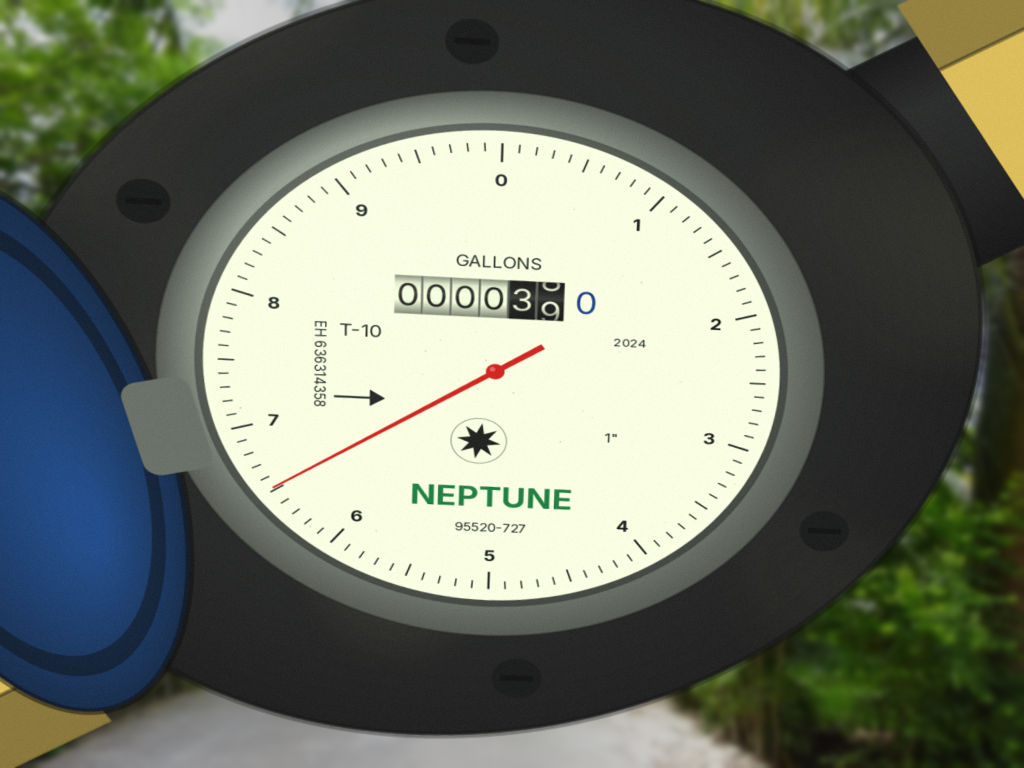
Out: 386.5gal
